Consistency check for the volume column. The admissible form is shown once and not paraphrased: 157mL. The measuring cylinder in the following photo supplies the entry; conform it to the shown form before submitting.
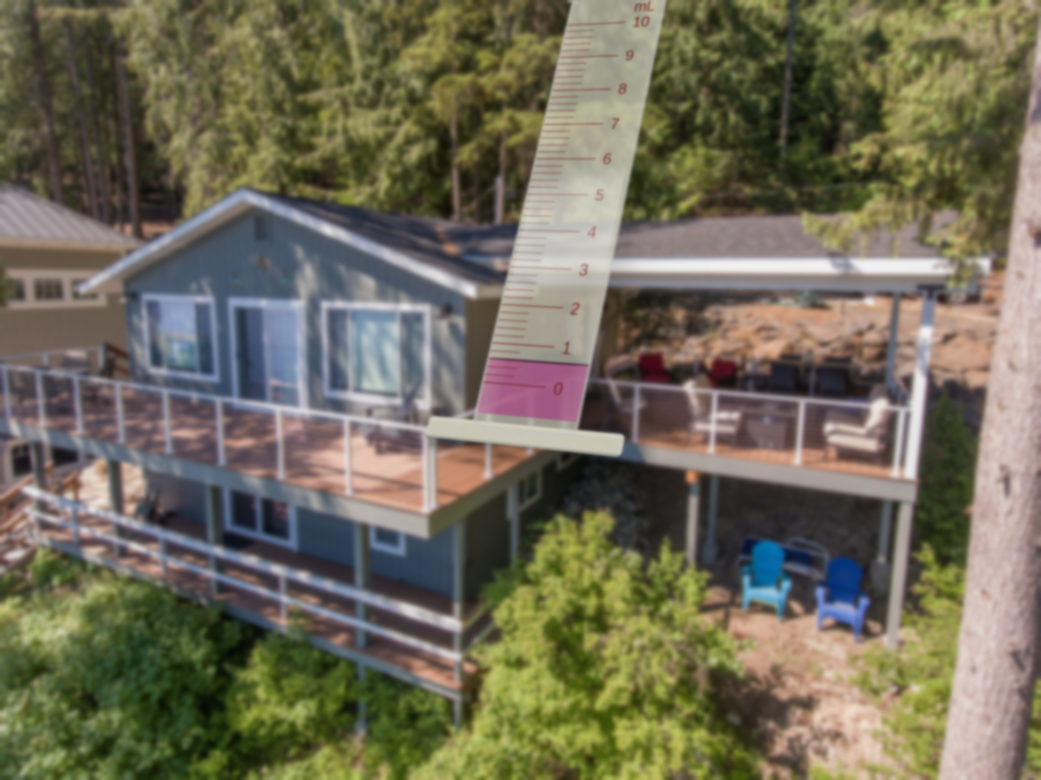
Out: 0.6mL
